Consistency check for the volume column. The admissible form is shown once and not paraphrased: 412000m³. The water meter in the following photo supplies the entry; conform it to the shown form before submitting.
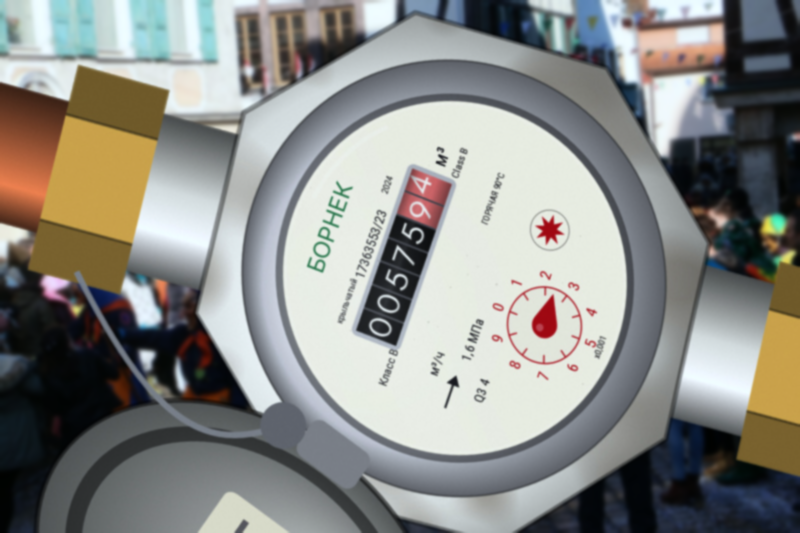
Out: 575.942m³
